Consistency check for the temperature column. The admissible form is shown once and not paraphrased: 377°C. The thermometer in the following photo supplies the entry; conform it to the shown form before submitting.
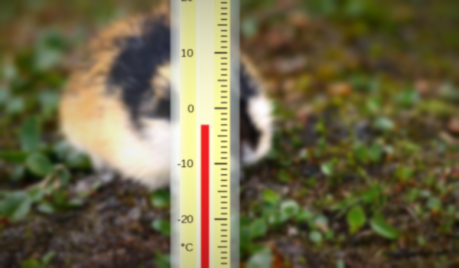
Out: -3°C
